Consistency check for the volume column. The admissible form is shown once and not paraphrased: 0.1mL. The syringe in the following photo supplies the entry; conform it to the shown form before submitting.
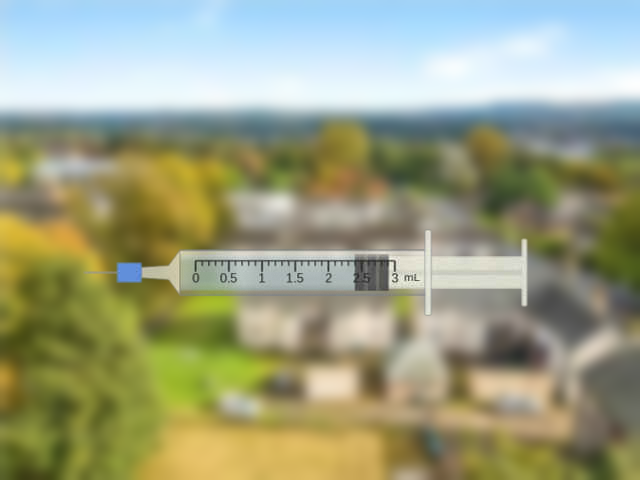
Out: 2.4mL
